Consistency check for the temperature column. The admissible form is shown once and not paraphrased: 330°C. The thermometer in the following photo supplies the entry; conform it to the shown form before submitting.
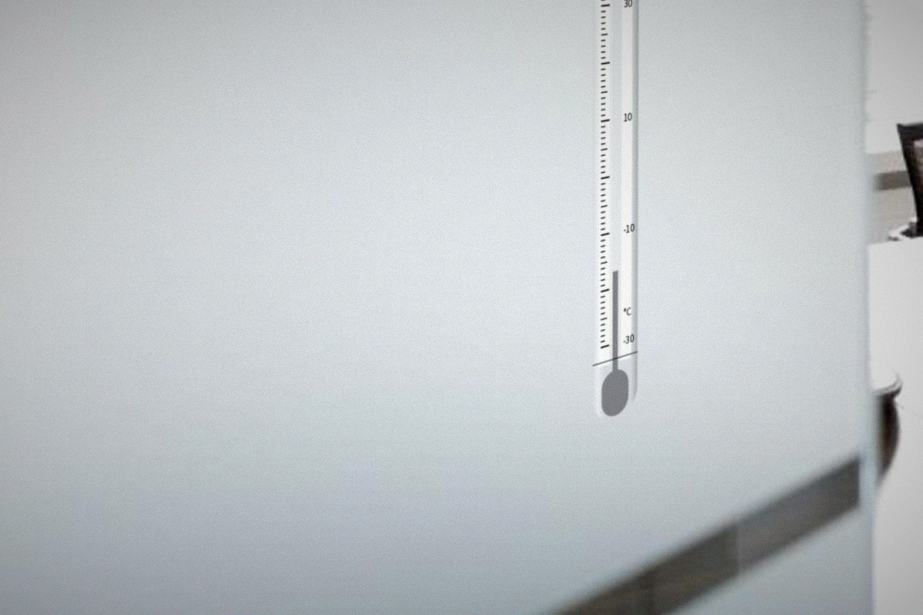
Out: -17°C
